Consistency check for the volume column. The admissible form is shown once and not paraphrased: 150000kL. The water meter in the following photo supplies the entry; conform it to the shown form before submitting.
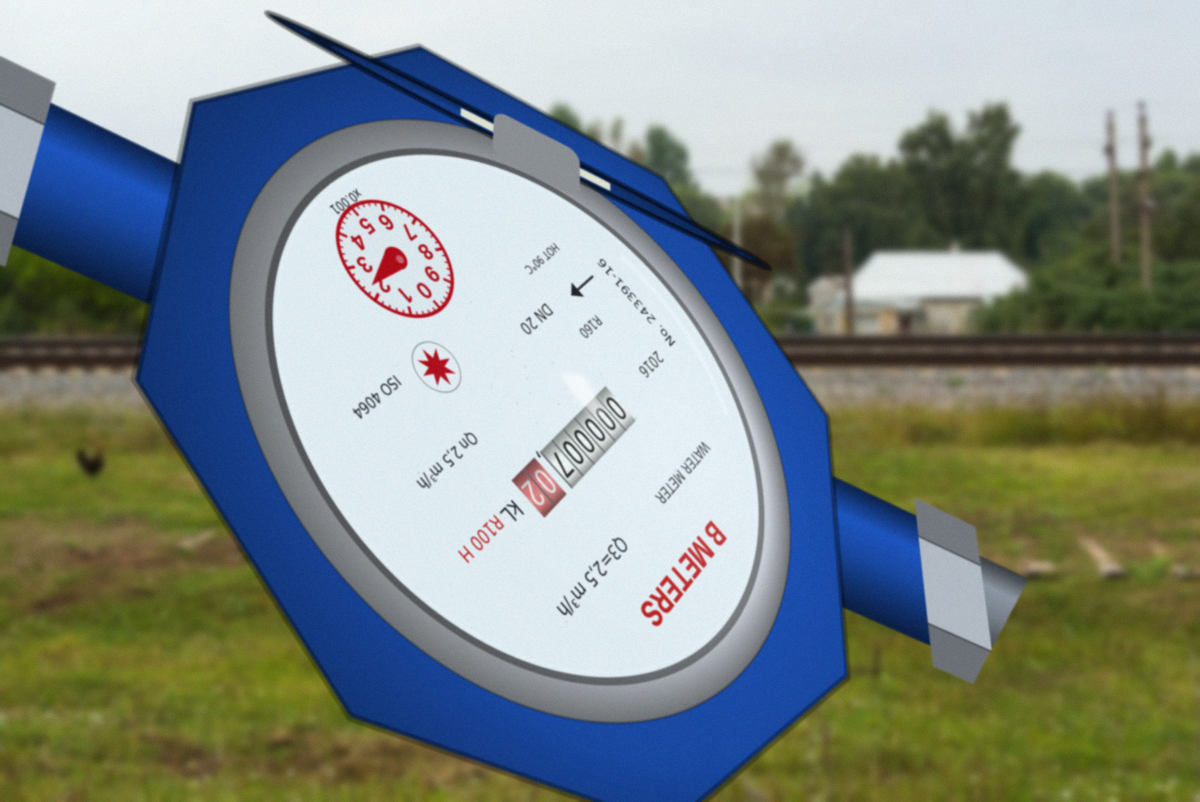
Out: 7.022kL
